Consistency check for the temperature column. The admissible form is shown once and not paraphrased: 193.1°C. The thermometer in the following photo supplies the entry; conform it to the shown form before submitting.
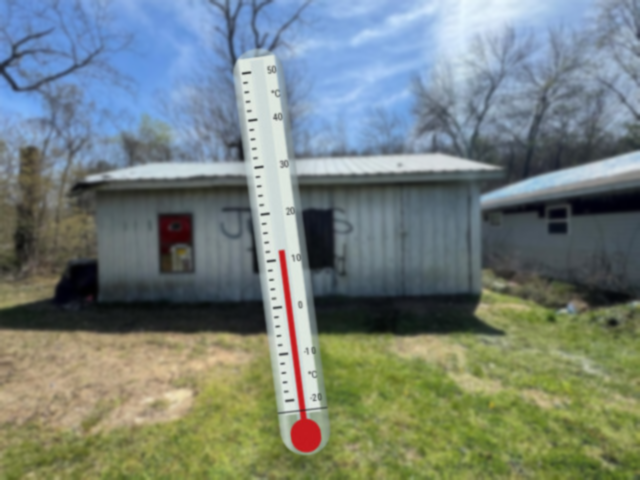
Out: 12°C
